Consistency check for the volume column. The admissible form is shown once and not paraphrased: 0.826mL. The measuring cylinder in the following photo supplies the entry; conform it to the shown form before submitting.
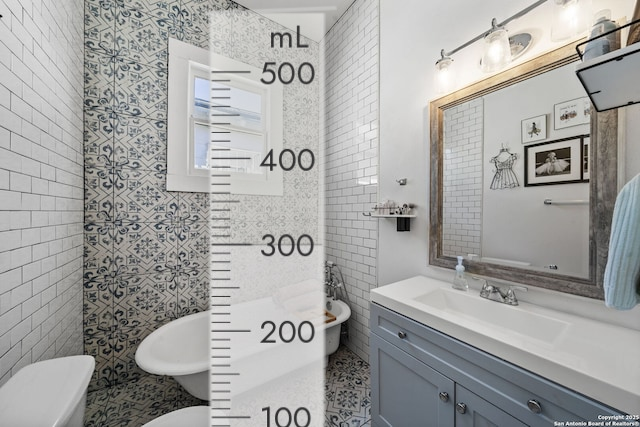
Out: 300mL
